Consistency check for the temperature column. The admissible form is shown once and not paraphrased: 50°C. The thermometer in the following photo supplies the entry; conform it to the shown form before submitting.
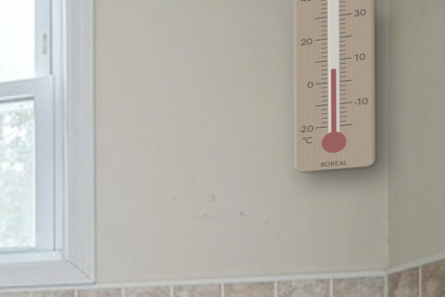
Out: 6°C
